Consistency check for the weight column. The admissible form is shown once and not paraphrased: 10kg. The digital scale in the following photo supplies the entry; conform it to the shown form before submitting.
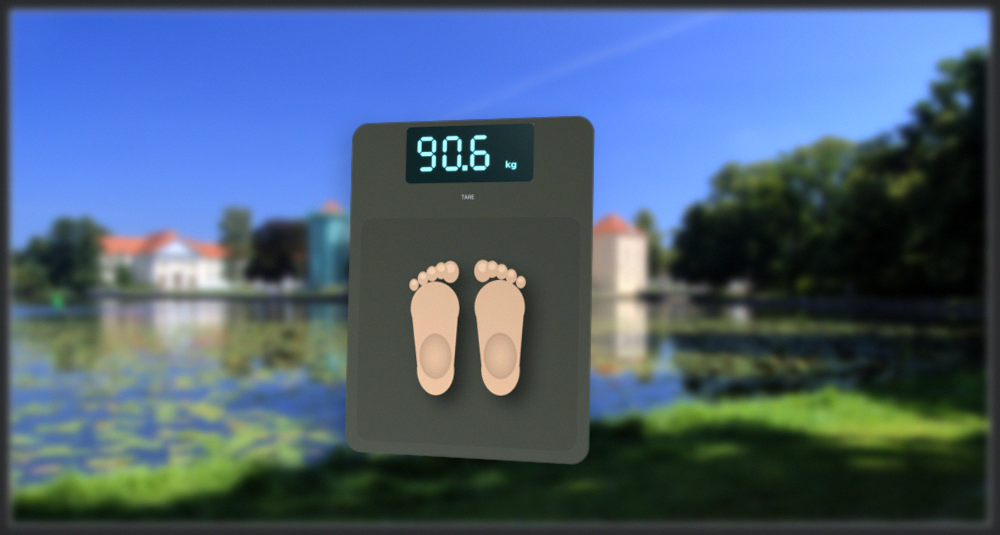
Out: 90.6kg
